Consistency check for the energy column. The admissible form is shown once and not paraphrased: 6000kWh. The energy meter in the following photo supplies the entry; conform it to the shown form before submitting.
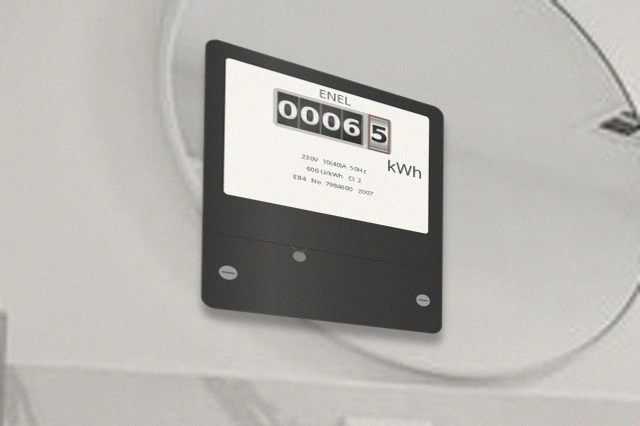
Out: 6.5kWh
